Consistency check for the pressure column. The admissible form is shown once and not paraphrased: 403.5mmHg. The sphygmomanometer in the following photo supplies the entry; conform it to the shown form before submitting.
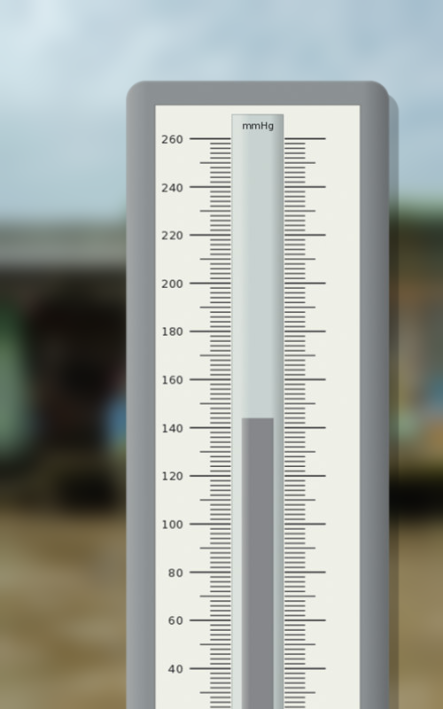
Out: 144mmHg
